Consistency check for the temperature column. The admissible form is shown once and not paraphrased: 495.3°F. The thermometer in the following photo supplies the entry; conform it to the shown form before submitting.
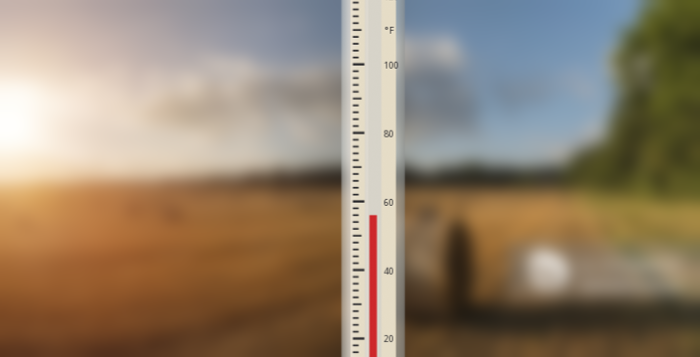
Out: 56°F
